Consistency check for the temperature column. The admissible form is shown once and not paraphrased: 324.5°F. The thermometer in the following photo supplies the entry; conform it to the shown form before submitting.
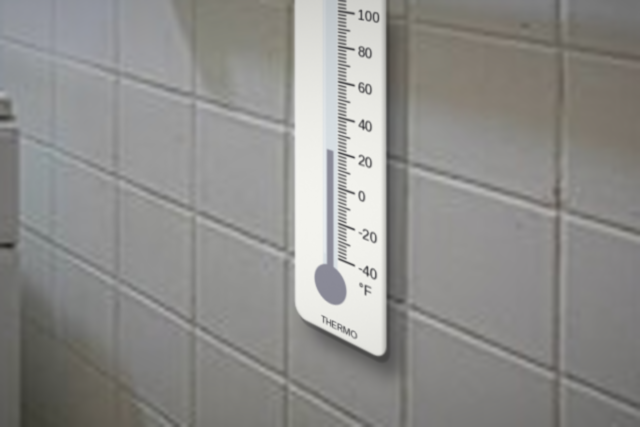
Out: 20°F
